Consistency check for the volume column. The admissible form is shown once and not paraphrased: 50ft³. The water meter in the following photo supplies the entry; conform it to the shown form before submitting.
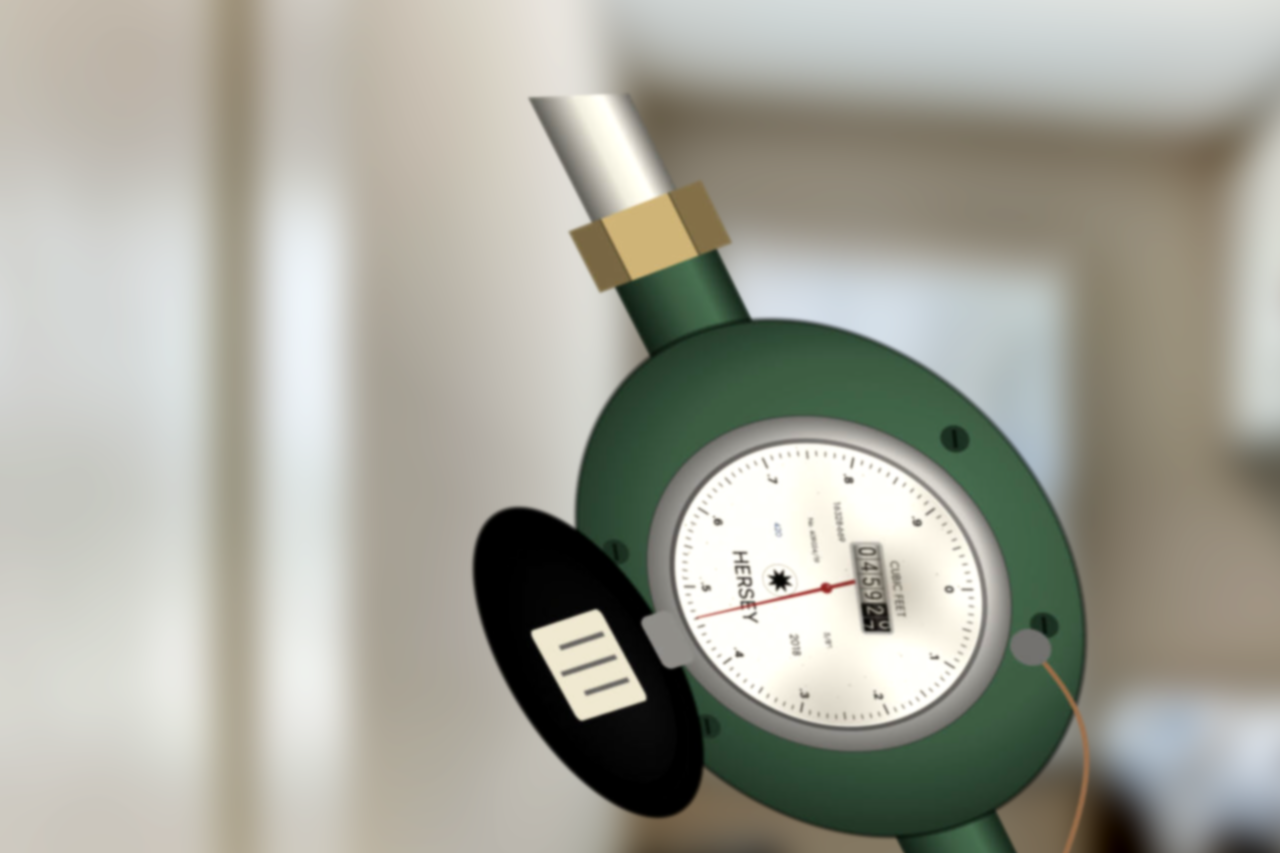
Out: 45926.46ft³
